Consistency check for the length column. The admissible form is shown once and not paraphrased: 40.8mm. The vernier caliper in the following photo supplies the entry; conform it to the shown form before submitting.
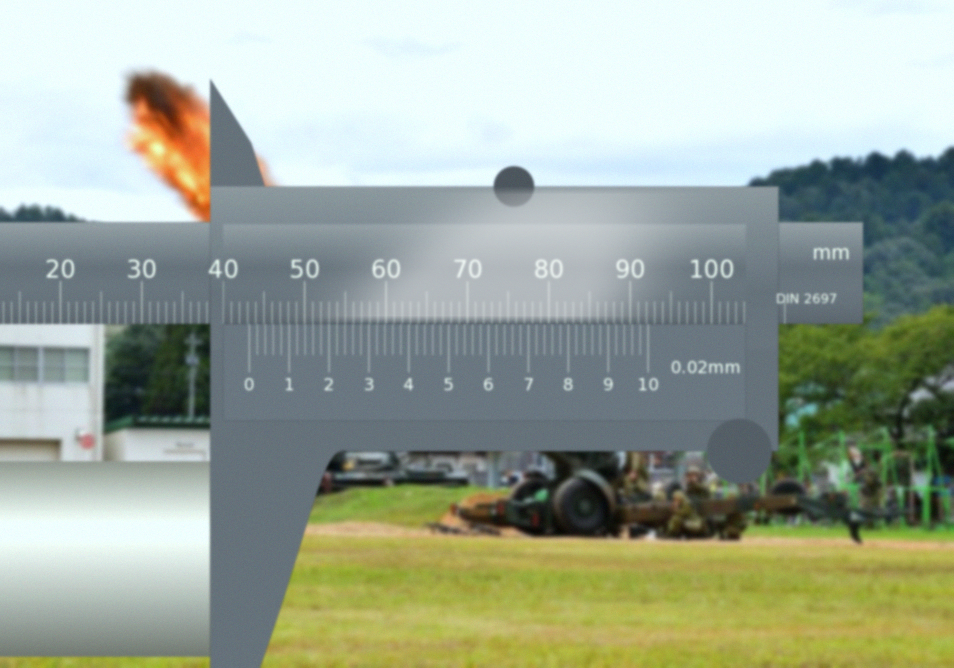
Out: 43.2mm
